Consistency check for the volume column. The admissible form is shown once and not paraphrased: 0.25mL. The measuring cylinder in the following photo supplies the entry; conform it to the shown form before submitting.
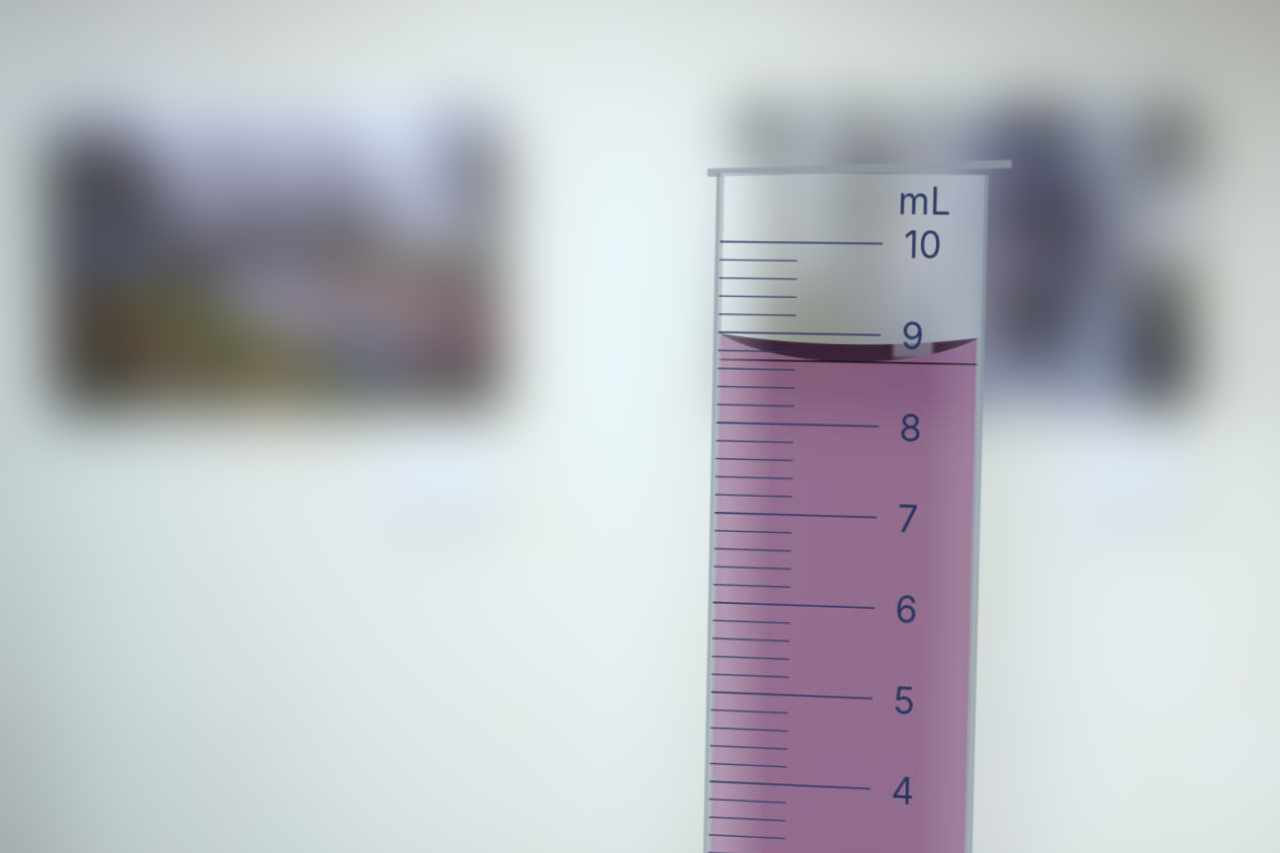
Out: 8.7mL
